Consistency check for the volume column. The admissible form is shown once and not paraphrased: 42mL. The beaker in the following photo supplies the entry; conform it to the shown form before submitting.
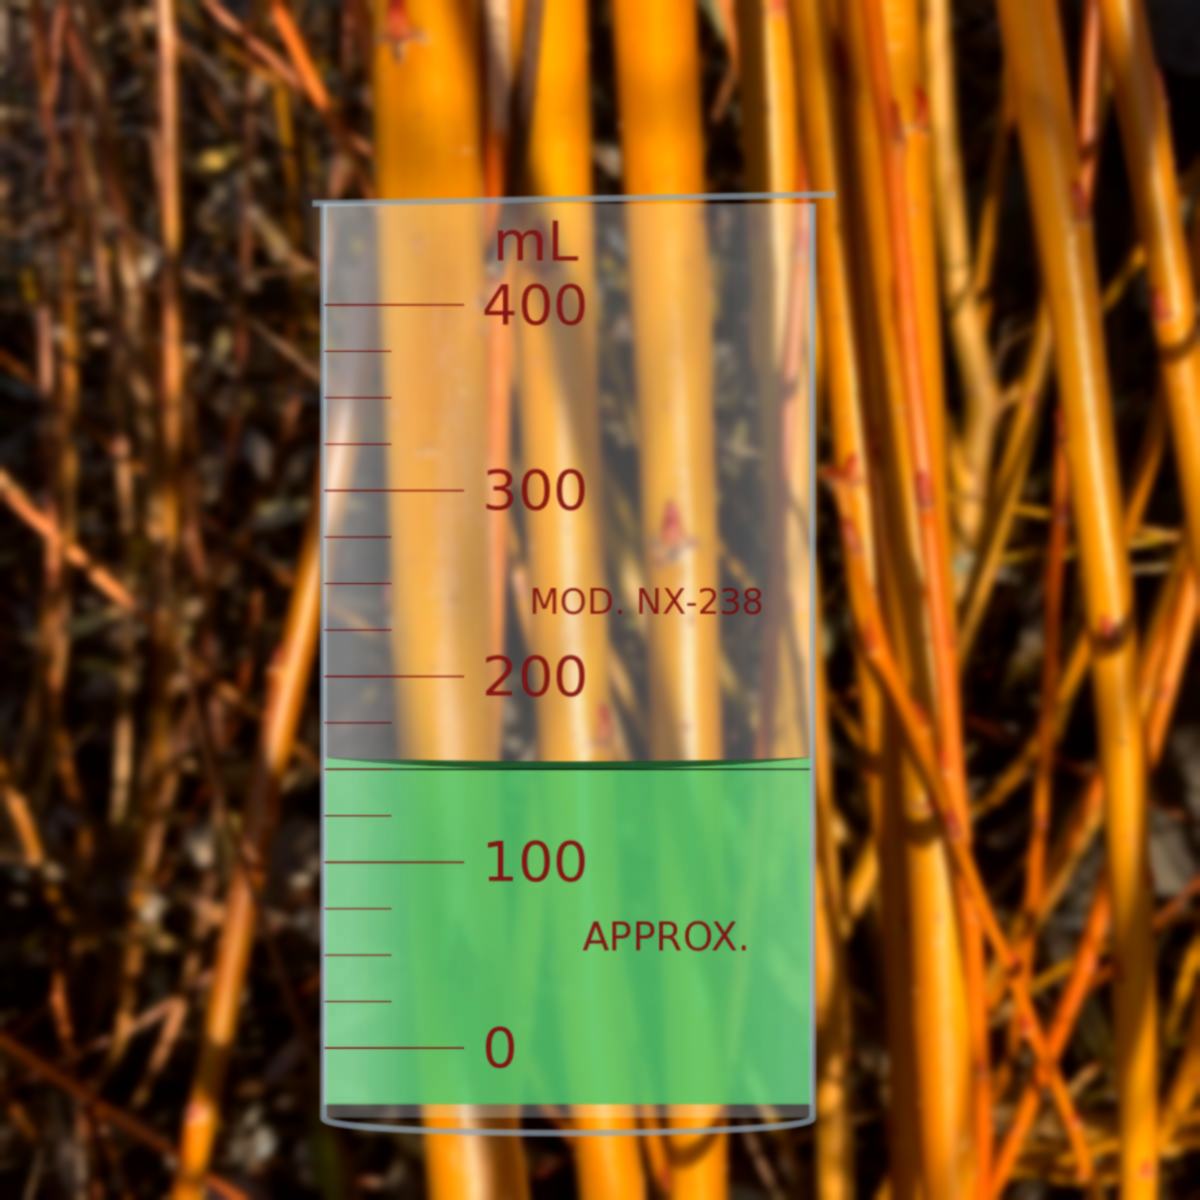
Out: 150mL
